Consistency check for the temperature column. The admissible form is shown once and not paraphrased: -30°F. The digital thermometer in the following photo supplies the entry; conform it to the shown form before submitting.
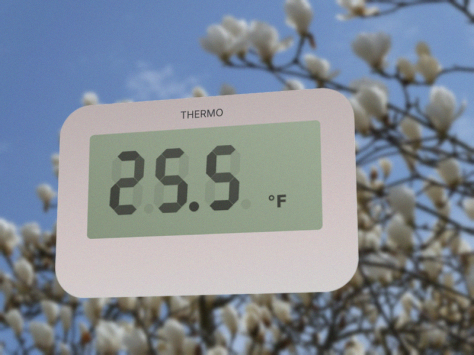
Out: 25.5°F
